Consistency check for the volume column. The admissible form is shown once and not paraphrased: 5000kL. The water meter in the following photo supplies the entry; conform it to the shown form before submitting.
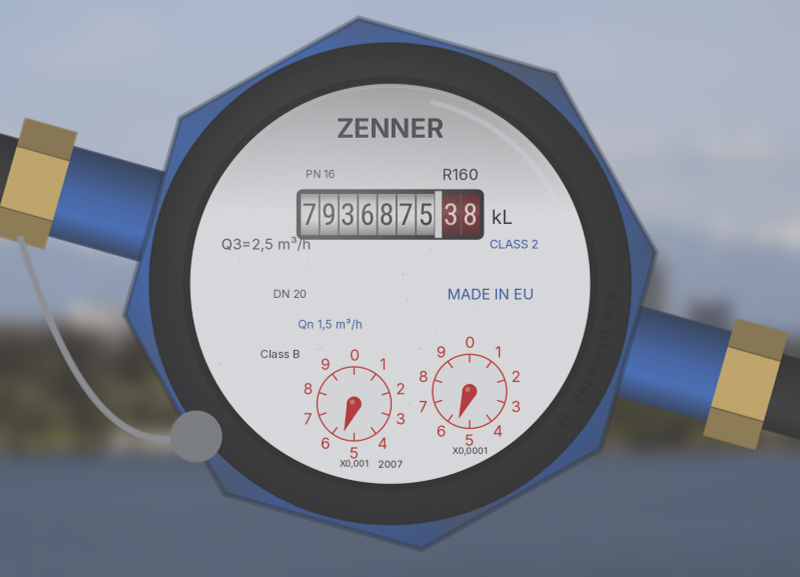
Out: 7936875.3855kL
